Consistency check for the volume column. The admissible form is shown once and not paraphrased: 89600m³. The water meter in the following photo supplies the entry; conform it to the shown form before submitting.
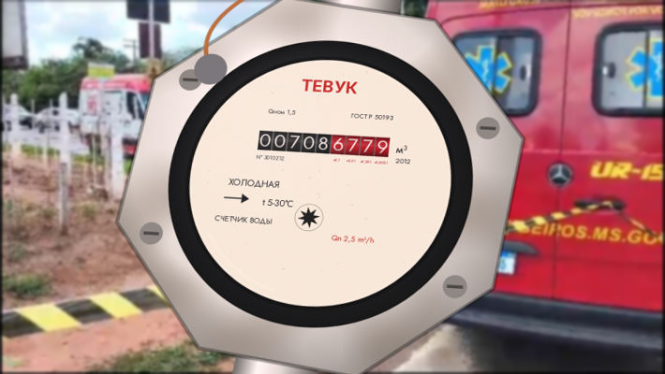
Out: 708.6779m³
